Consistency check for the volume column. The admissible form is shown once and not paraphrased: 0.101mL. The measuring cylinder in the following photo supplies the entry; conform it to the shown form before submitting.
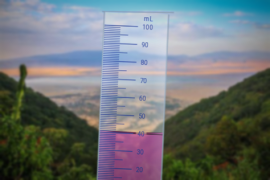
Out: 40mL
